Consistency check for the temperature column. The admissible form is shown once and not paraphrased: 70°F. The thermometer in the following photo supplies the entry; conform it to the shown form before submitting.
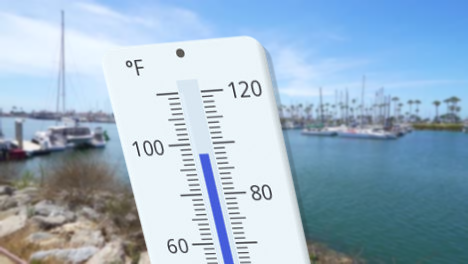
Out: 96°F
